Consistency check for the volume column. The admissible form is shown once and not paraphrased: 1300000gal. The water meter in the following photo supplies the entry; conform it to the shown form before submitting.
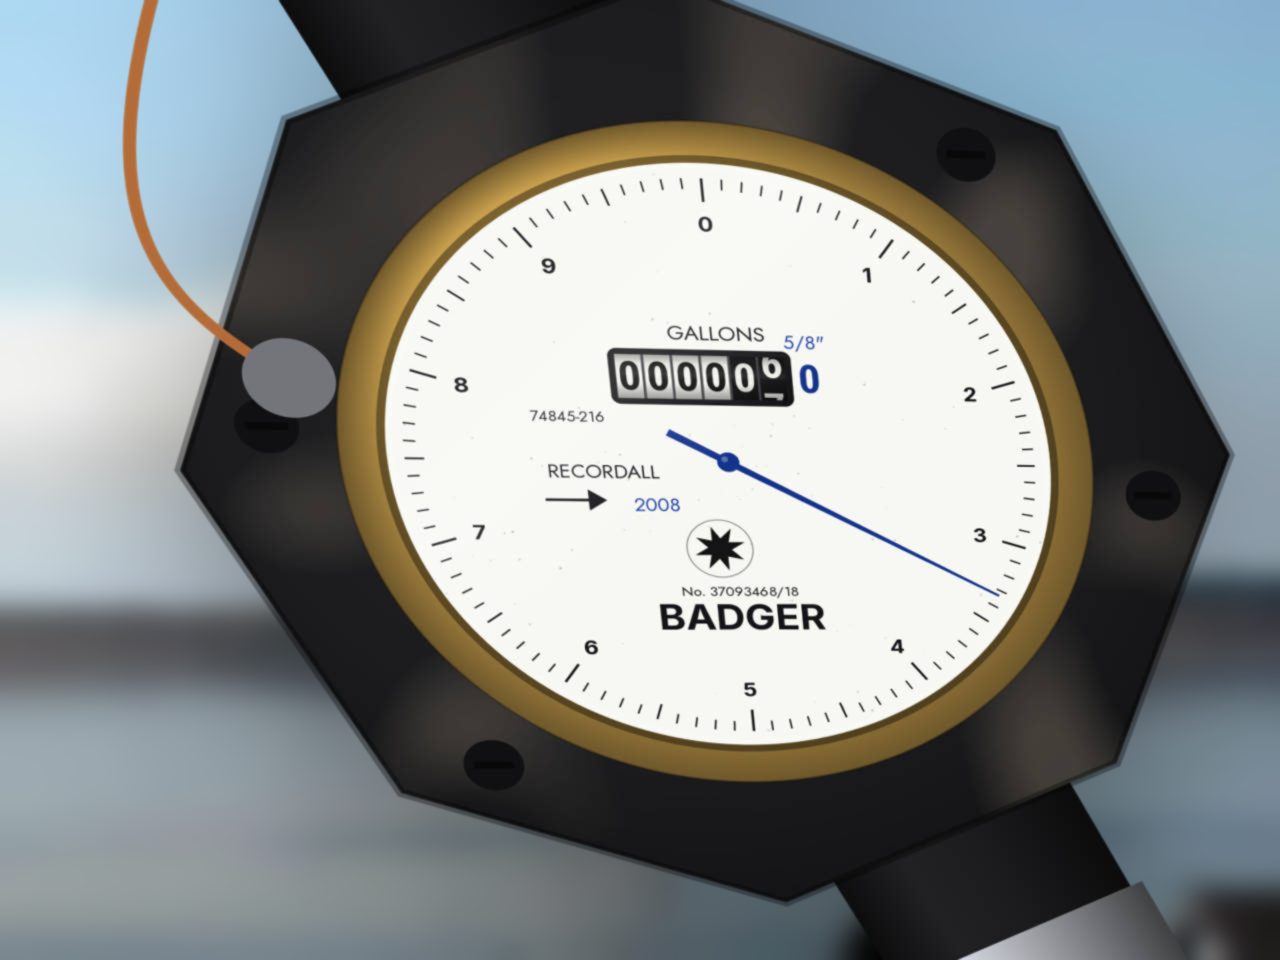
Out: 63.3gal
